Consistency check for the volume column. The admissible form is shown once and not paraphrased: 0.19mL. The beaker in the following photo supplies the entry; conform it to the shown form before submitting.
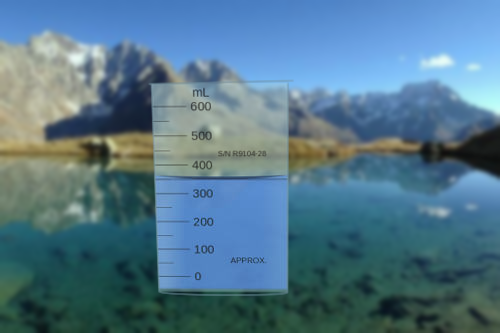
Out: 350mL
